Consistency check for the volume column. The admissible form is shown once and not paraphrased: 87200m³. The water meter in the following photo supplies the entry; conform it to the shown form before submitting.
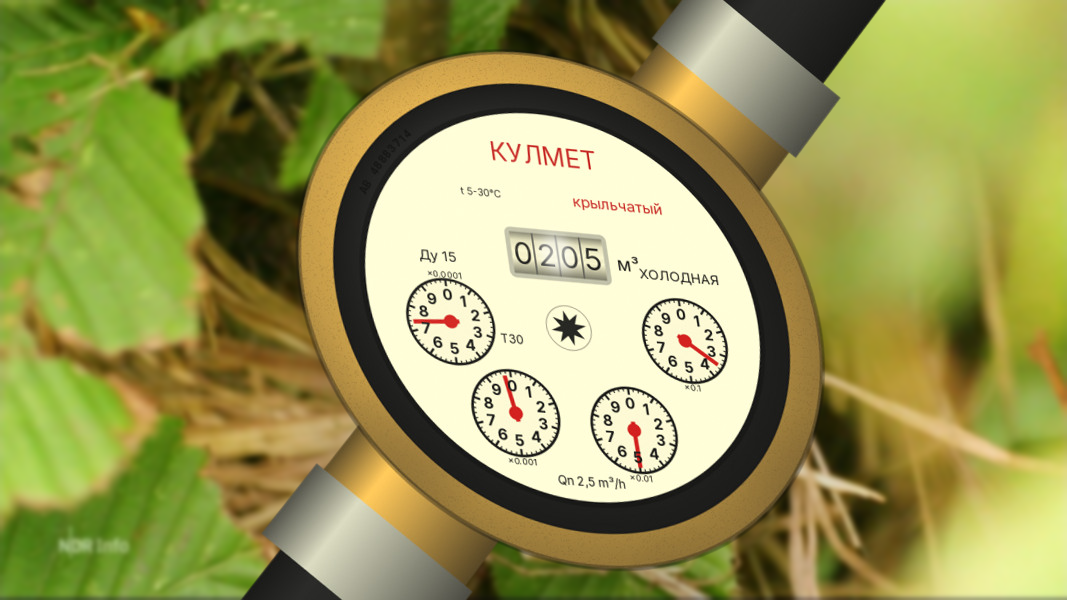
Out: 205.3497m³
